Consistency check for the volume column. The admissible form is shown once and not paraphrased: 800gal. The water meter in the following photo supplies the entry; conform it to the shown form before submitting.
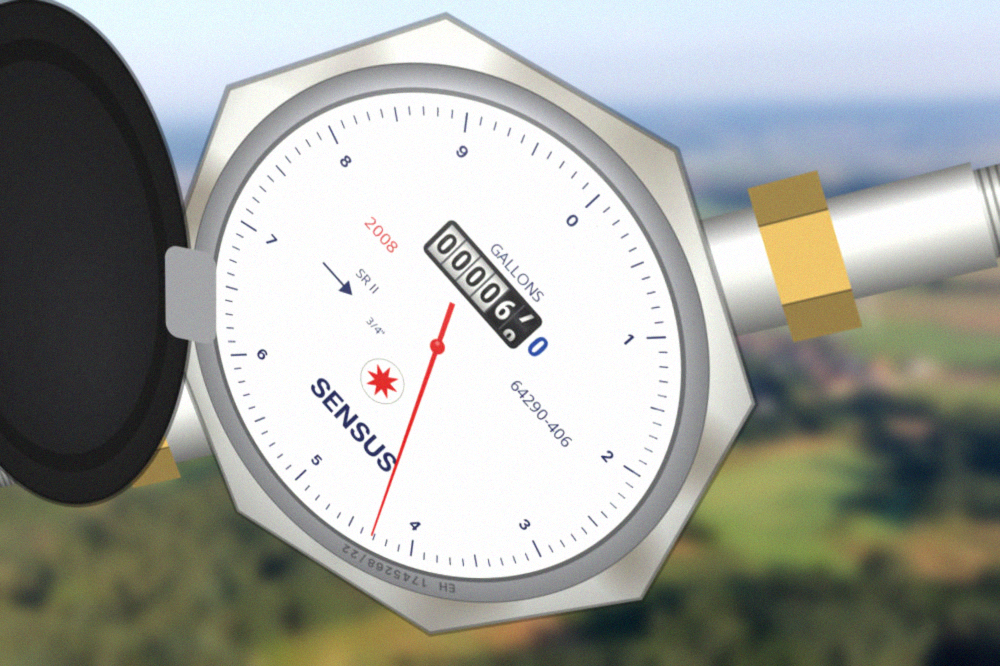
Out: 674.3gal
